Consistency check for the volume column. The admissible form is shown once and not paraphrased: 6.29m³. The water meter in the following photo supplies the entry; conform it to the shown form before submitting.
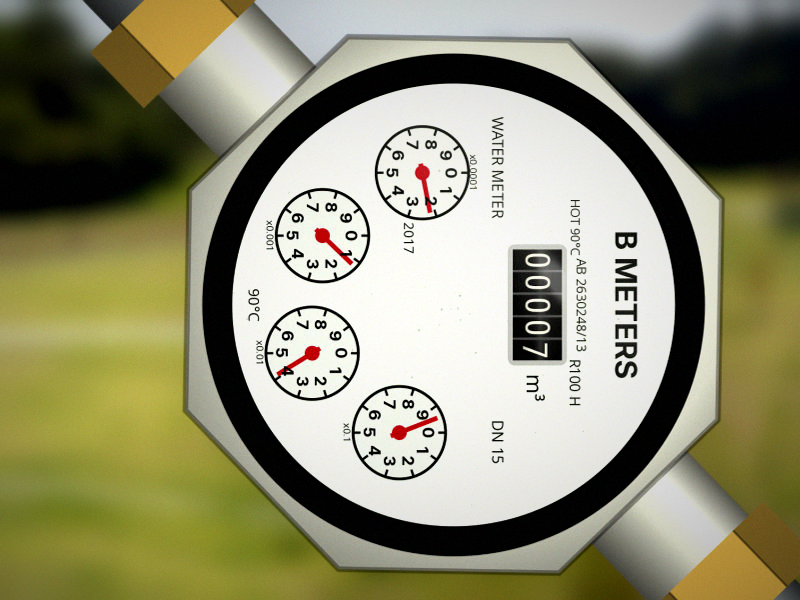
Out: 6.9412m³
